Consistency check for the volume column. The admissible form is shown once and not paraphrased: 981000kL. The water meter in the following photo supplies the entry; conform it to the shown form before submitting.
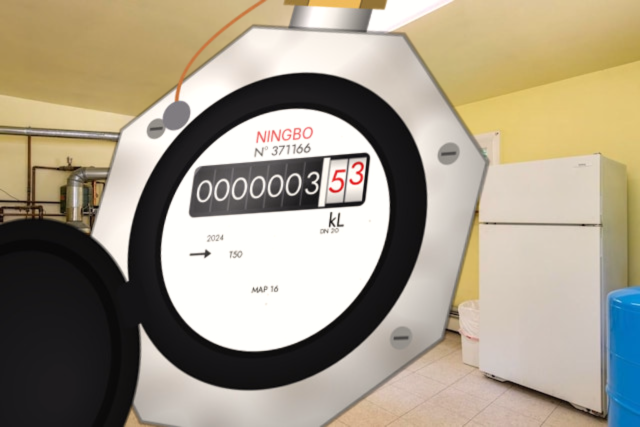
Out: 3.53kL
